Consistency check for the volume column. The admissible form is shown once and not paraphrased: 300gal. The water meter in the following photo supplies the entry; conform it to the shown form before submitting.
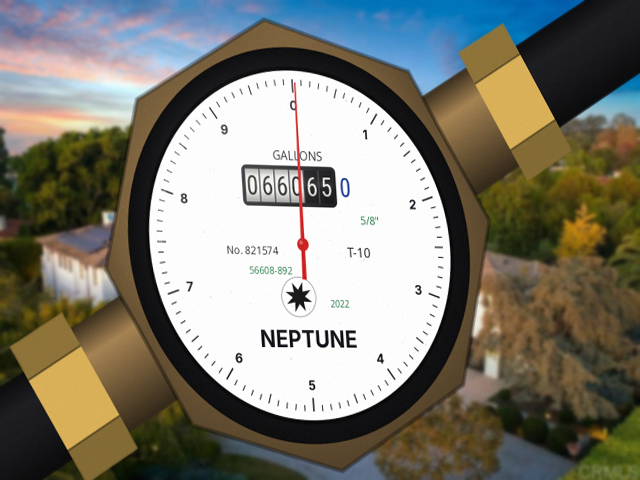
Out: 660650.0gal
